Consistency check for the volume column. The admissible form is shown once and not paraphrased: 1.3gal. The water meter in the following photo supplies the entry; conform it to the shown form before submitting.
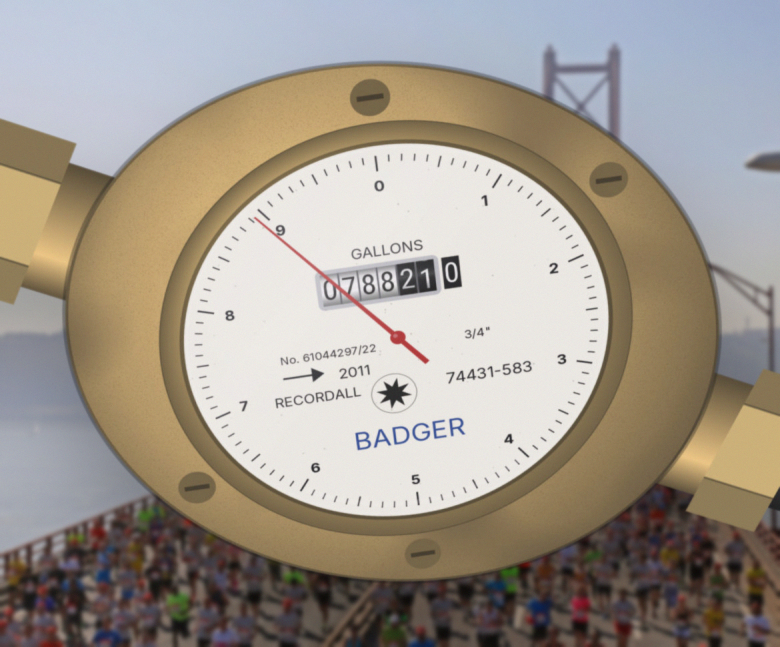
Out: 788208.9gal
